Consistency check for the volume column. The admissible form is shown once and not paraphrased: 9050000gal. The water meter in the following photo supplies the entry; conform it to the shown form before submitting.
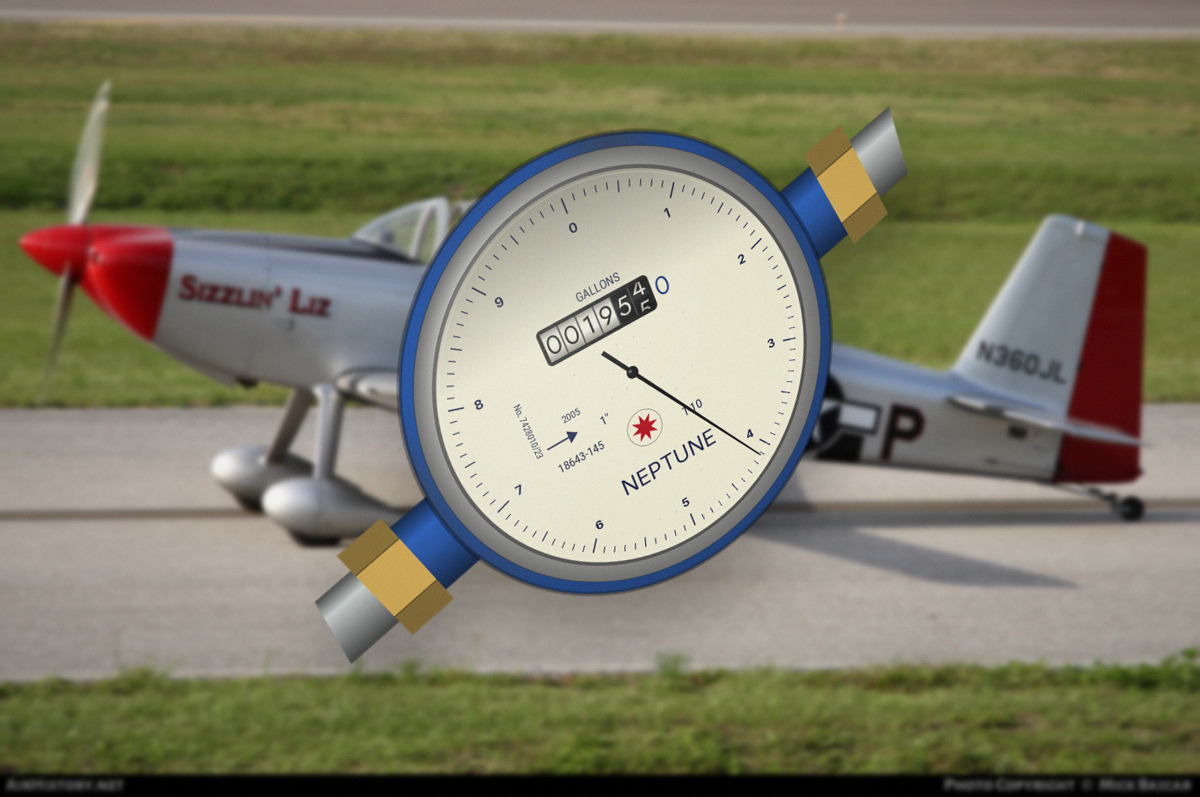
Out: 19544.1gal
